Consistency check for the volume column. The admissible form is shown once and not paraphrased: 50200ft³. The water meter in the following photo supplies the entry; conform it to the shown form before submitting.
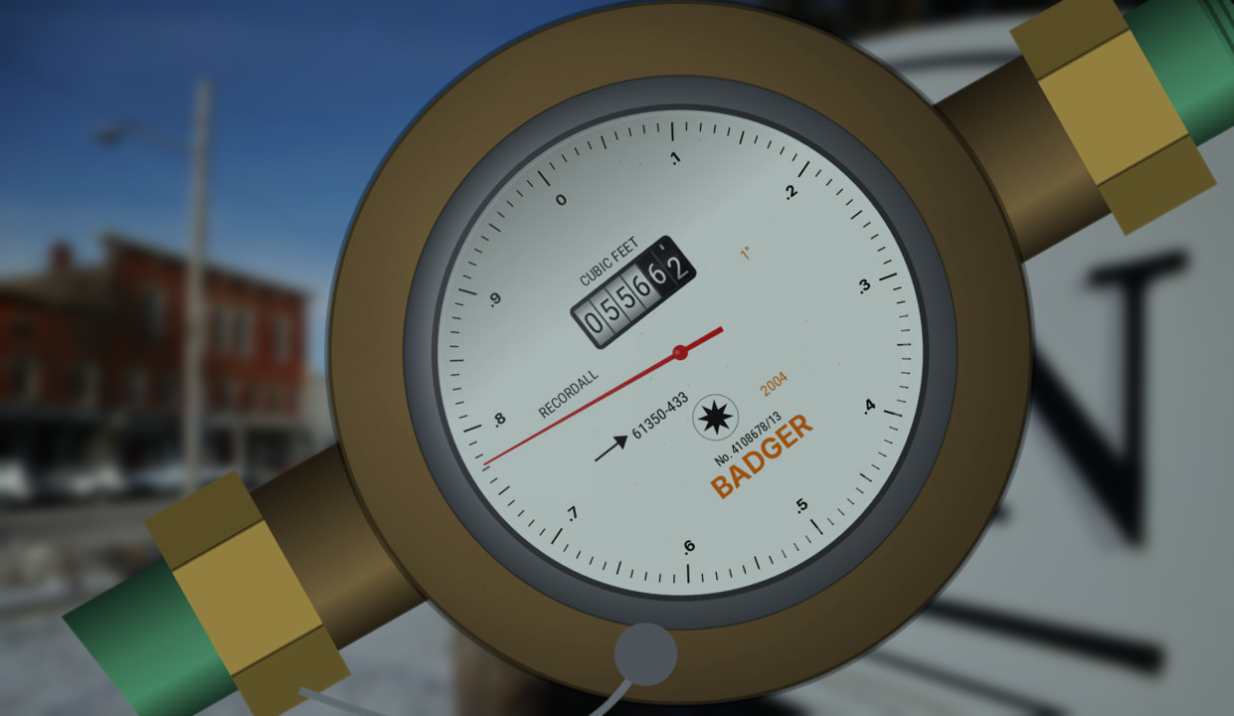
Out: 55661.77ft³
